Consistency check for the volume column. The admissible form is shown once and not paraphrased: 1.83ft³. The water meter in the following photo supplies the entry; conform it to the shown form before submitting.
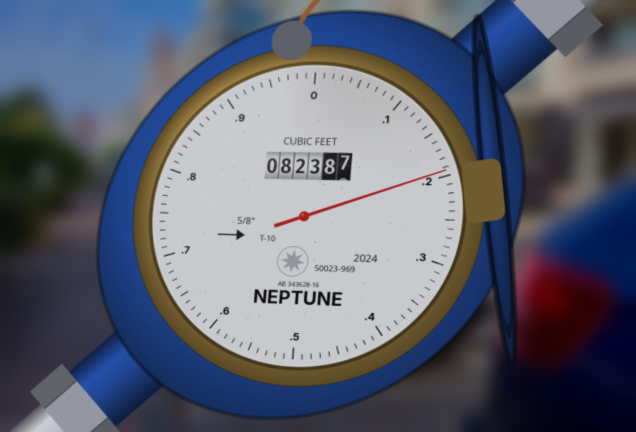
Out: 82387.19ft³
